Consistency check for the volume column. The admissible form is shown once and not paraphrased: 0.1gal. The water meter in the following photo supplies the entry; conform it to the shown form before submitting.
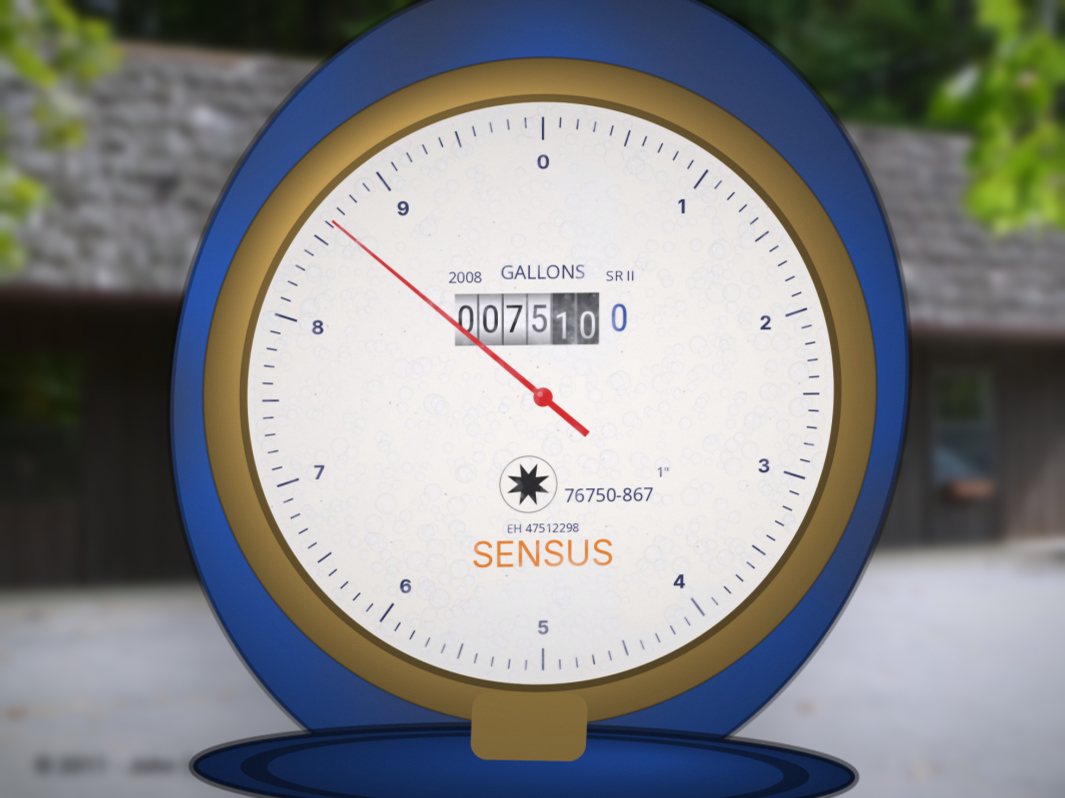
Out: 75098.6gal
